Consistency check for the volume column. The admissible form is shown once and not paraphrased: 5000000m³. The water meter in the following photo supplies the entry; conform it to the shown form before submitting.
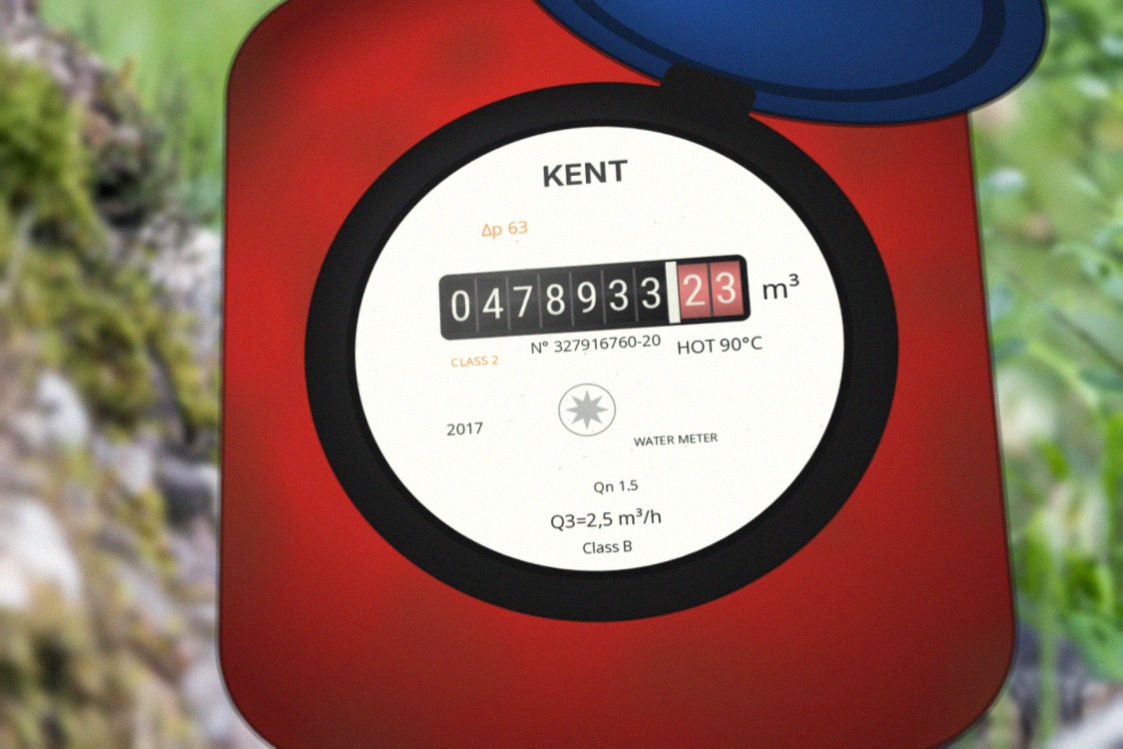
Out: 478933.23m³
